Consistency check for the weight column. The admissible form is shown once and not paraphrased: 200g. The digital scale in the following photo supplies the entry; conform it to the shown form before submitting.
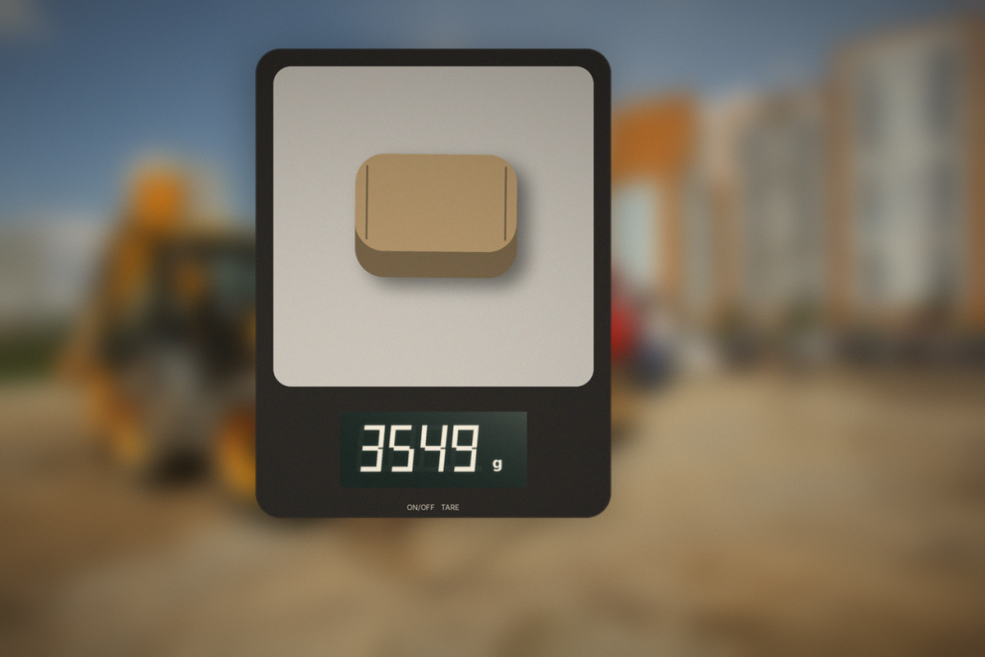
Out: 3549g
